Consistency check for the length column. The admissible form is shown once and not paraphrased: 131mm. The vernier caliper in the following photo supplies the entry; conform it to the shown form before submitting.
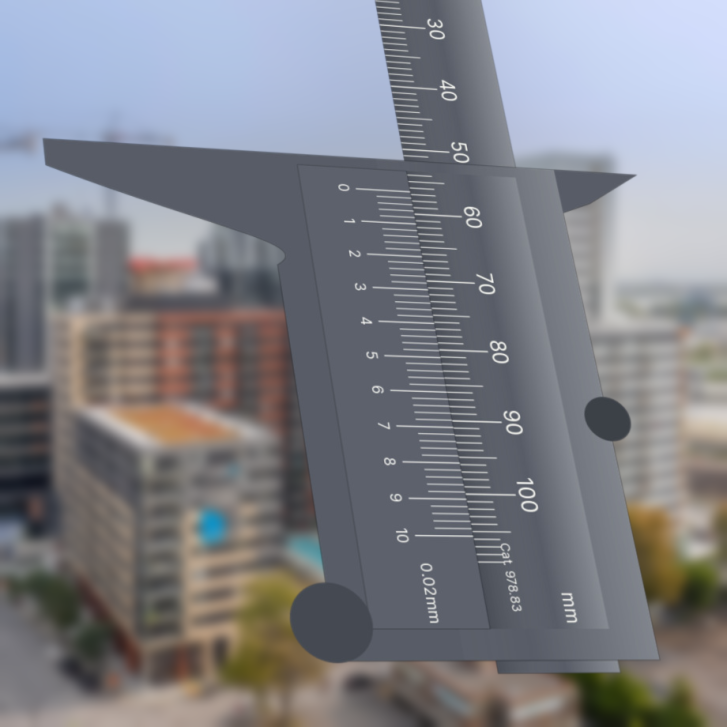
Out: 56.6mm
